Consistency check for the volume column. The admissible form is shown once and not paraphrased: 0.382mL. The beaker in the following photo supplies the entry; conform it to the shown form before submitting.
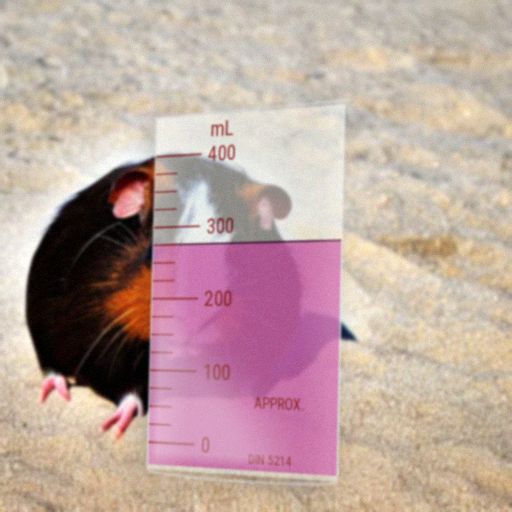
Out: 275mL
